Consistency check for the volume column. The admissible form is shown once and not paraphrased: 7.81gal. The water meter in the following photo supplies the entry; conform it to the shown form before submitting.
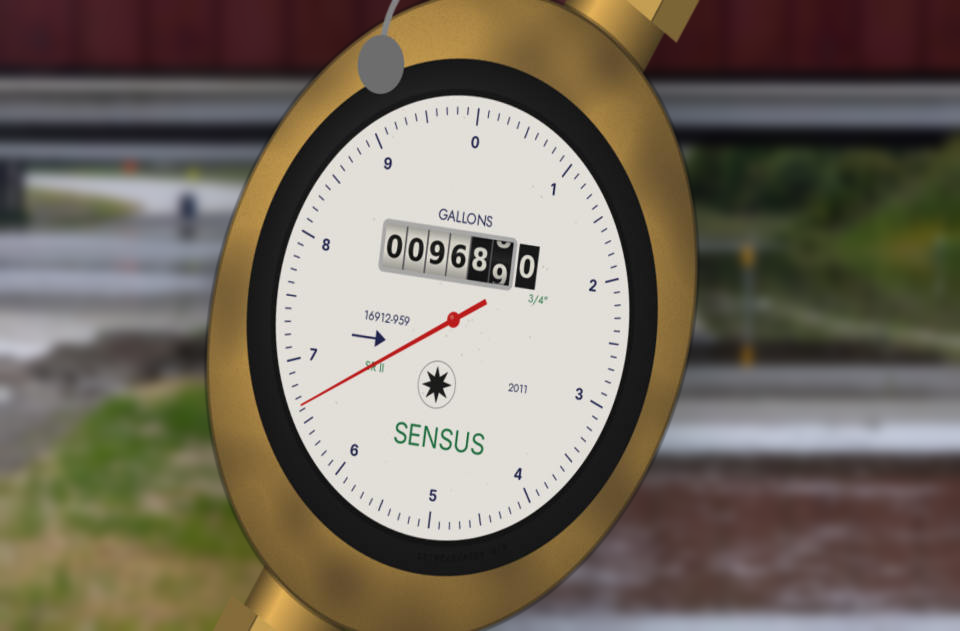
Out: 96886.6gal
